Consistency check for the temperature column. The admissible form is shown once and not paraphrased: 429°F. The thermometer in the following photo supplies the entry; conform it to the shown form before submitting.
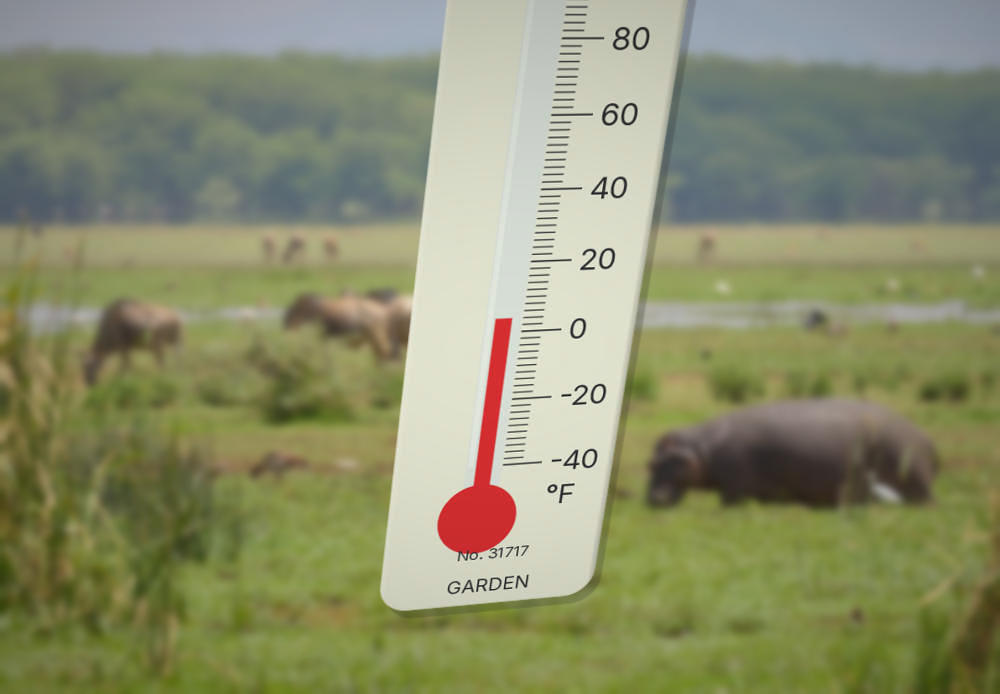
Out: 4°F
